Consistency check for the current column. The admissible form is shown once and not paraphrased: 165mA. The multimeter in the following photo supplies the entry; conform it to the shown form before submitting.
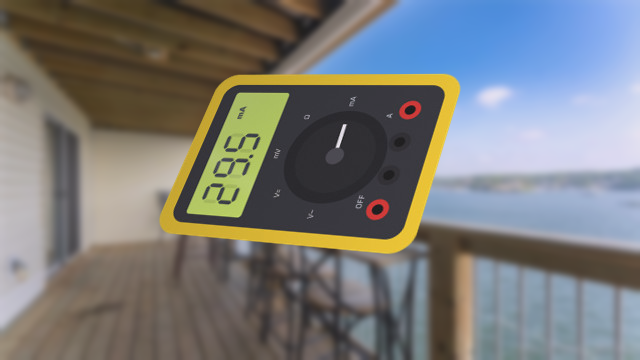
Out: 29.5mA
